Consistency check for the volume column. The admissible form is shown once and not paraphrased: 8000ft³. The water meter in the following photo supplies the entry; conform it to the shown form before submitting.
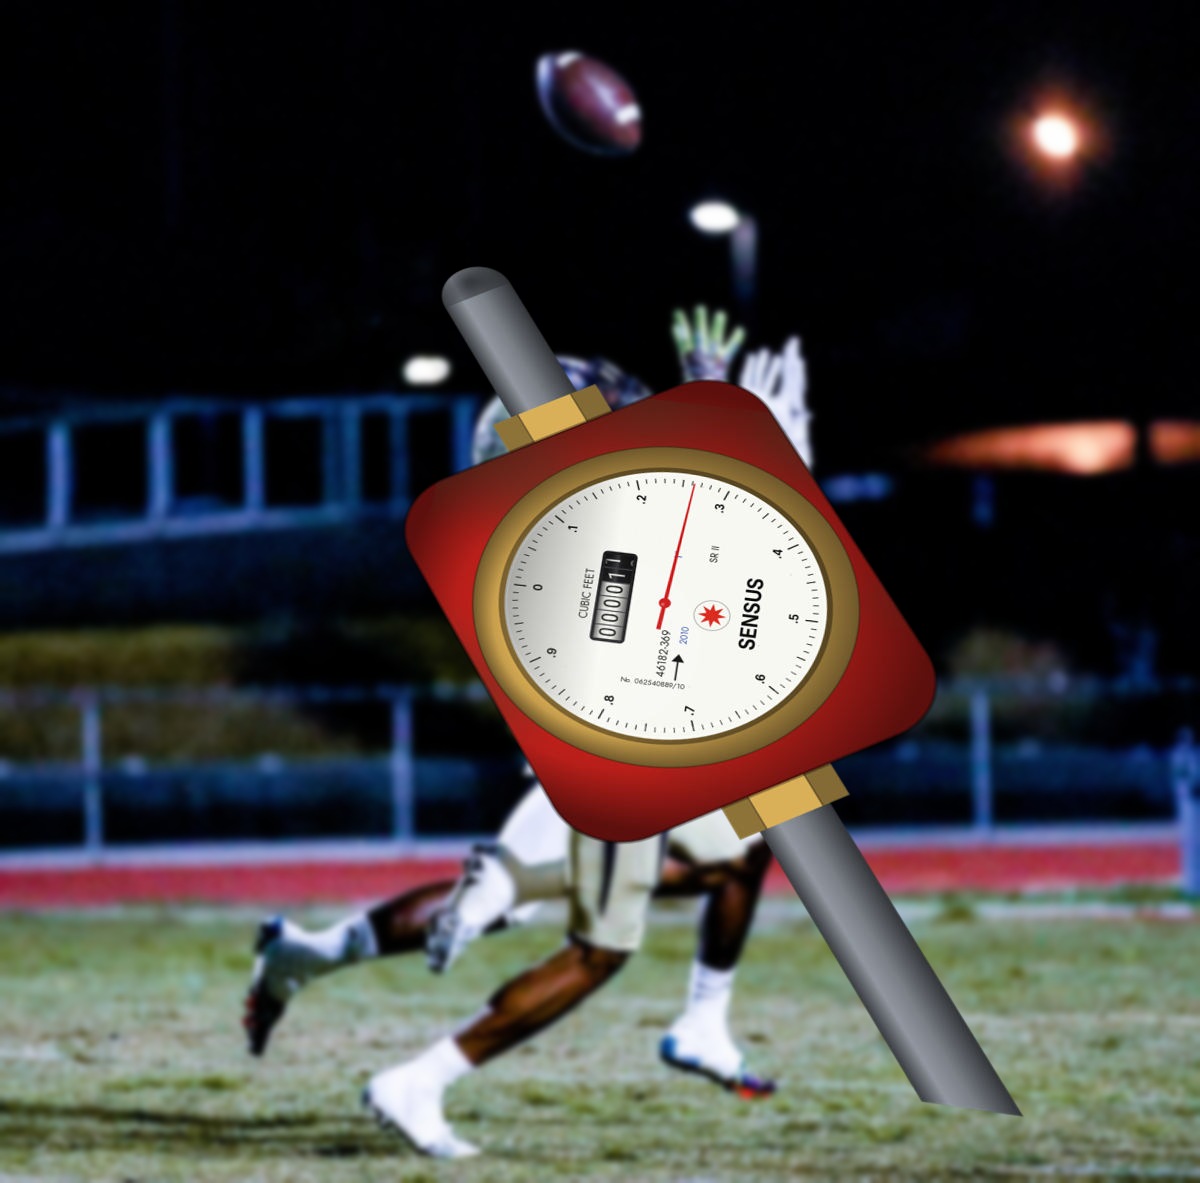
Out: 11.26ft³
